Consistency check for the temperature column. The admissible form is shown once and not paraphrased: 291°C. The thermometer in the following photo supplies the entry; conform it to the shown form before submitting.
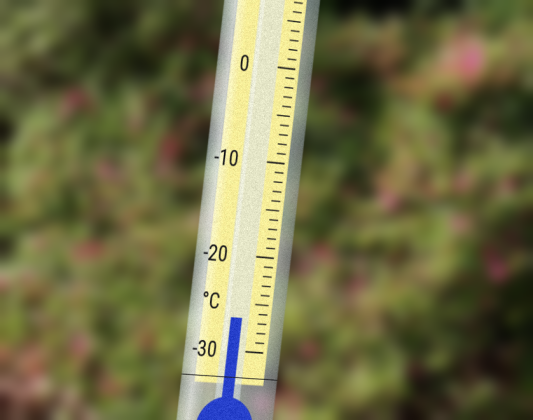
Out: -26.5°C
